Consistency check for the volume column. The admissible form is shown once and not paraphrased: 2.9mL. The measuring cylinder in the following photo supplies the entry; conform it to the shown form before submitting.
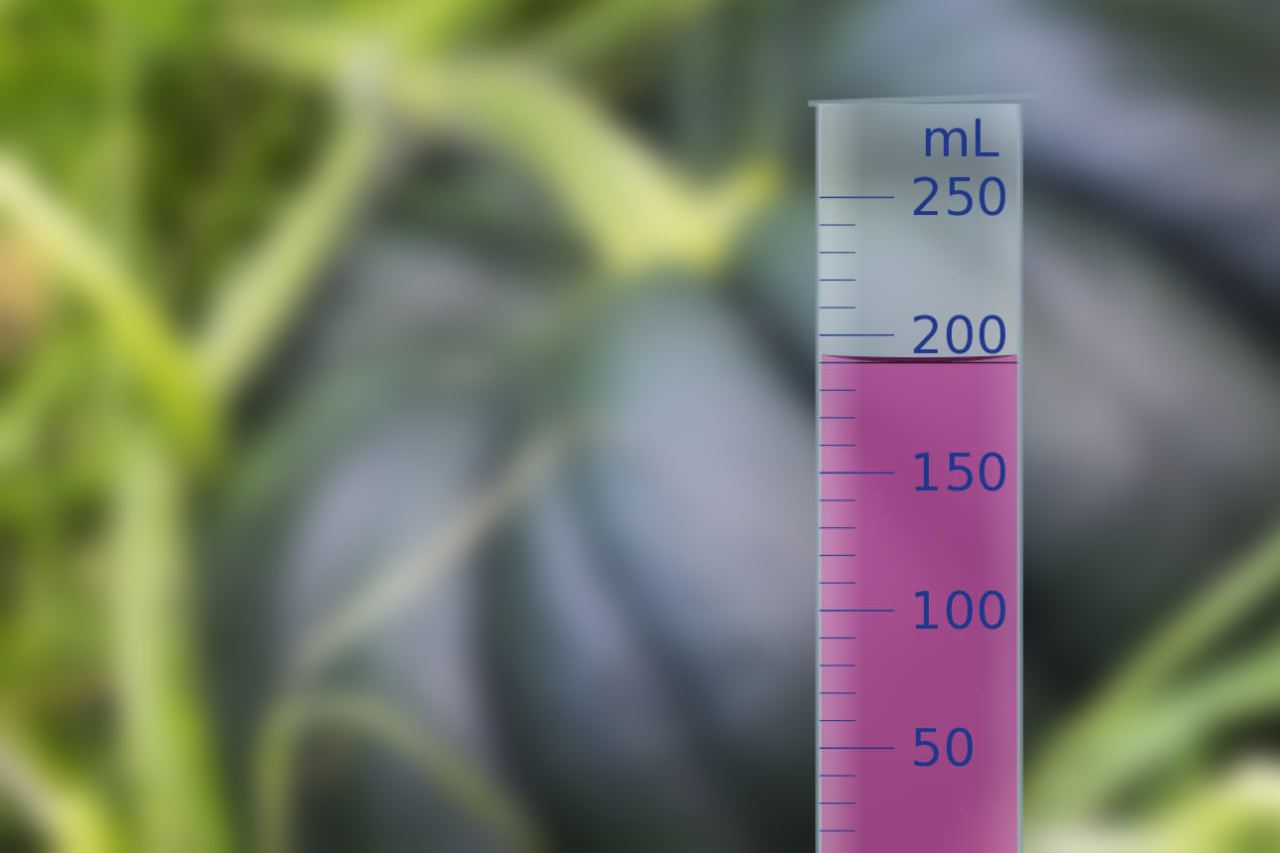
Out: 190mL
